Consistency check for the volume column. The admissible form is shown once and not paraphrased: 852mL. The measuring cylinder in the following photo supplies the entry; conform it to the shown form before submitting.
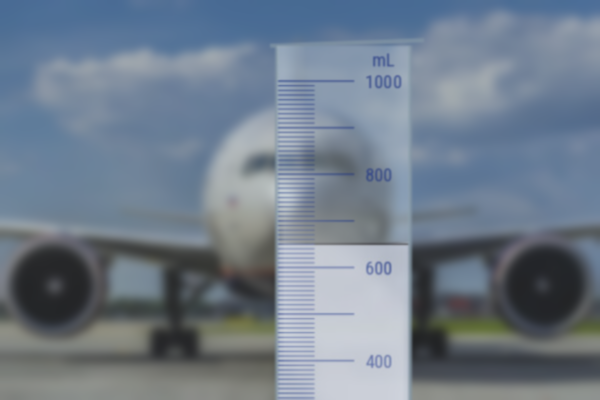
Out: 650mL
